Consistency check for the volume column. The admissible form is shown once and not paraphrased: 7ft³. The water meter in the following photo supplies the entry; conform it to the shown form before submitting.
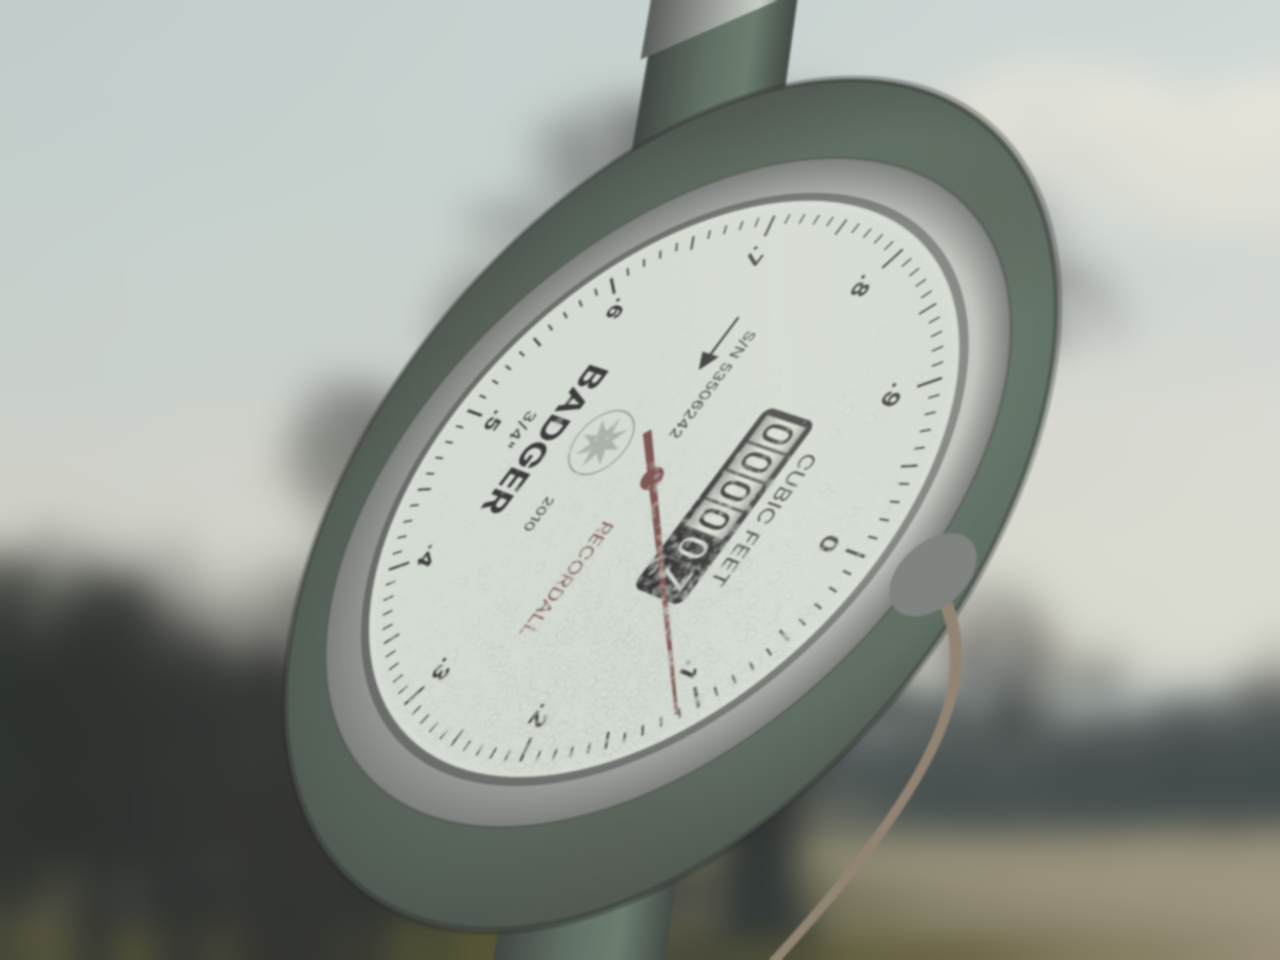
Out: 7.11ft³
